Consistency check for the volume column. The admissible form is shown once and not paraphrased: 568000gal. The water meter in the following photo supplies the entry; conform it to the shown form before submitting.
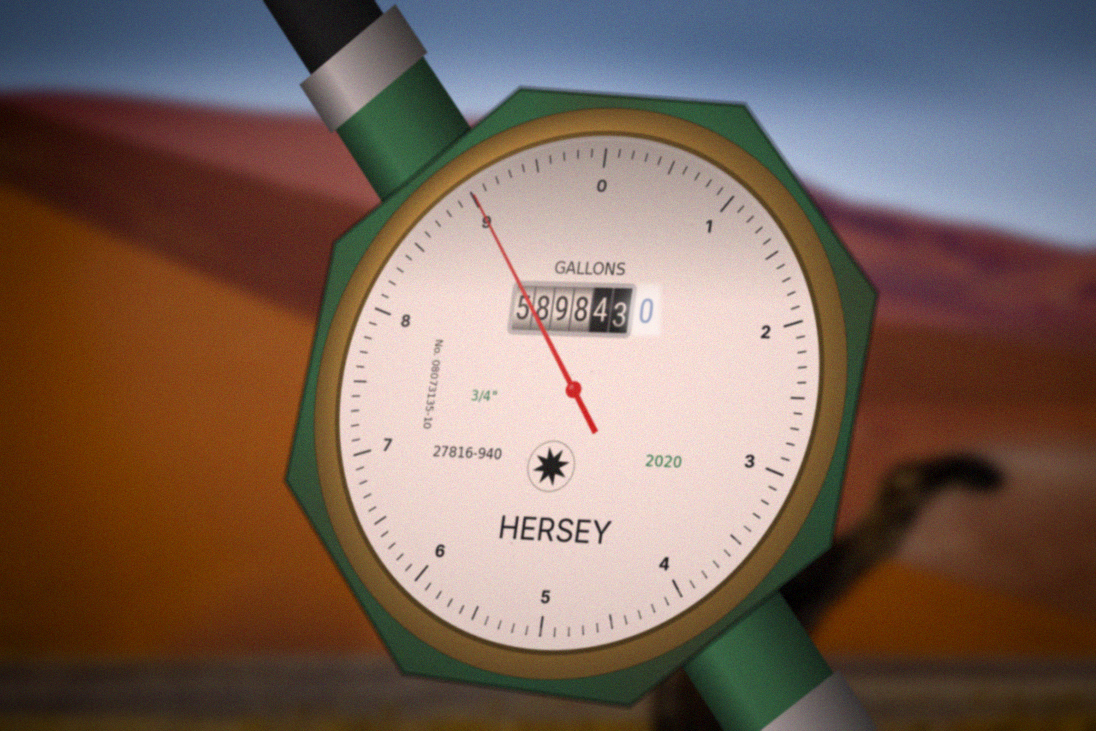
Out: 5898429.0gal
